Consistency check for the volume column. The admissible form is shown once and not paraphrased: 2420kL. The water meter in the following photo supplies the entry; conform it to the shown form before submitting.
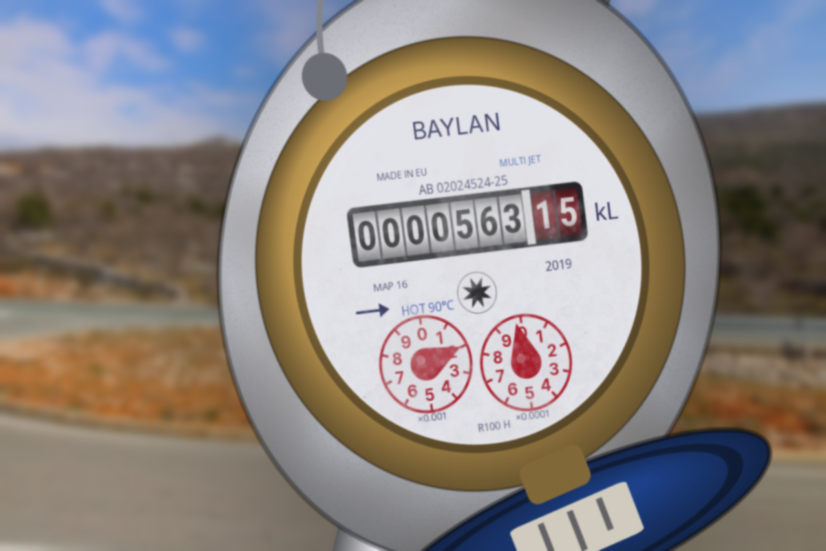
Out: 563.1519kL
